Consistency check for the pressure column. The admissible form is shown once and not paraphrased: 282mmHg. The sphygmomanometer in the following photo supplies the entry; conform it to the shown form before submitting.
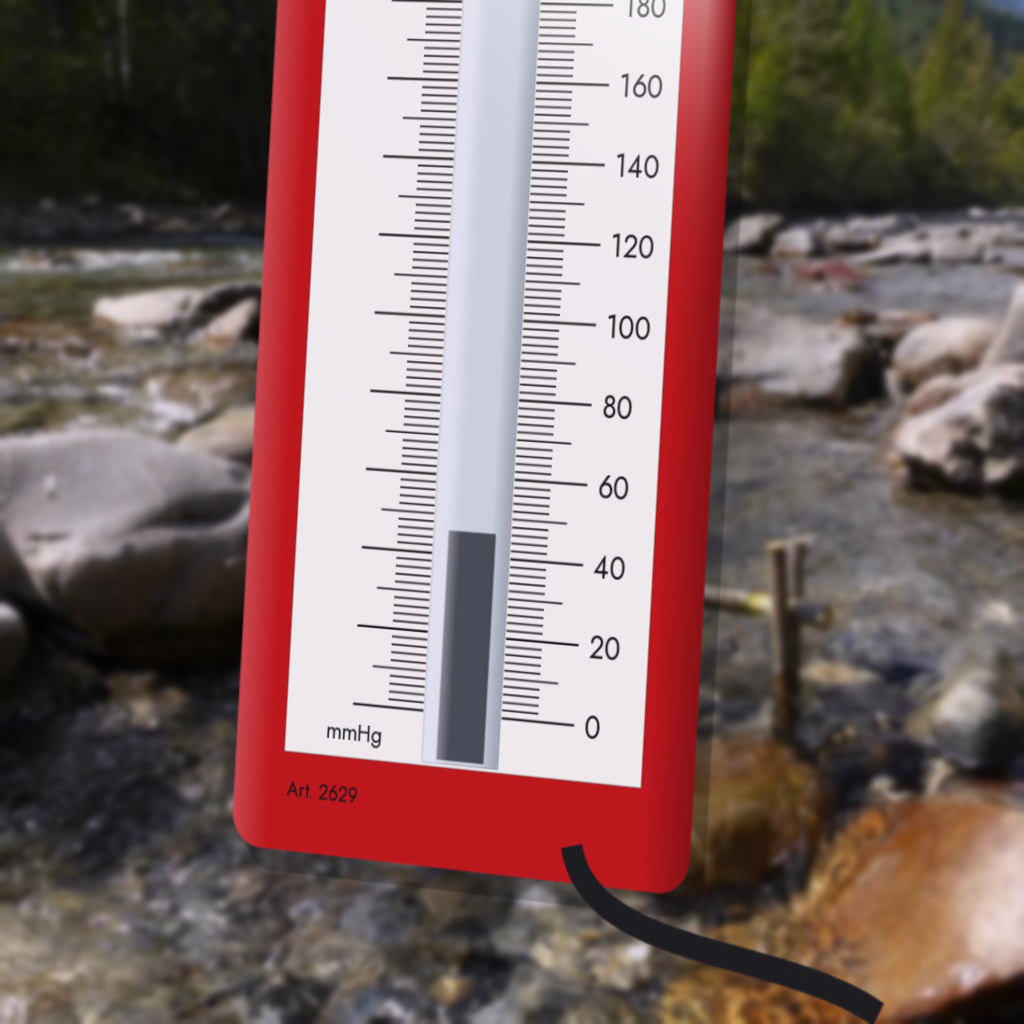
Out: 46mmHg
